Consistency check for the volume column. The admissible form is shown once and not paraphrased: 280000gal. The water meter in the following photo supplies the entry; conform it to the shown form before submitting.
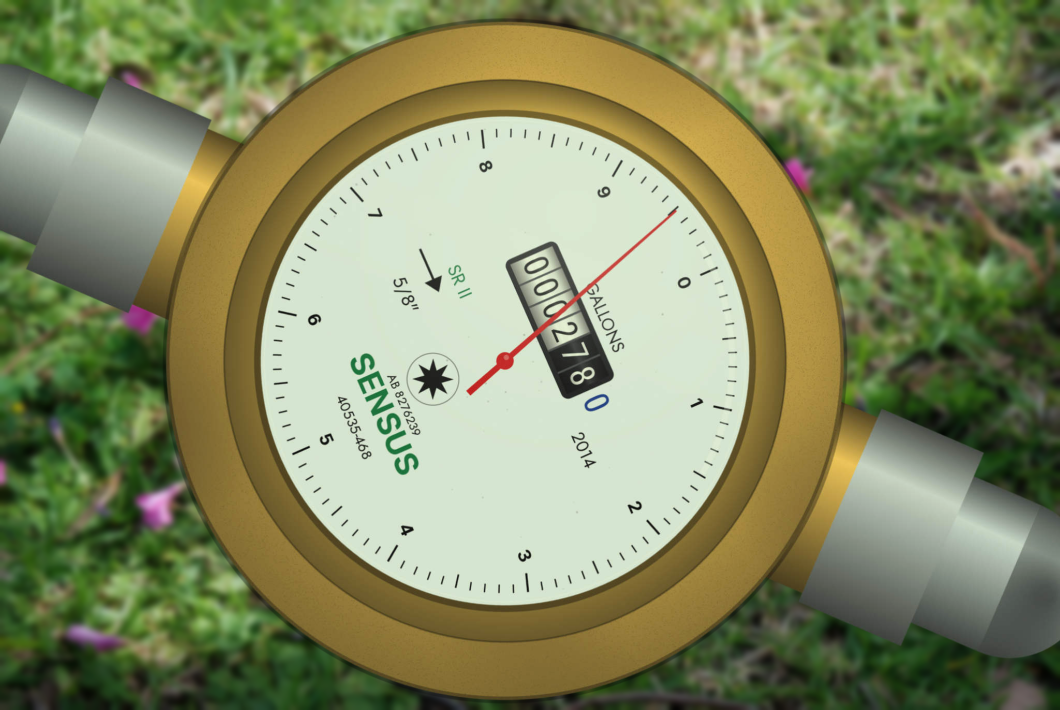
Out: 2779.5gal
